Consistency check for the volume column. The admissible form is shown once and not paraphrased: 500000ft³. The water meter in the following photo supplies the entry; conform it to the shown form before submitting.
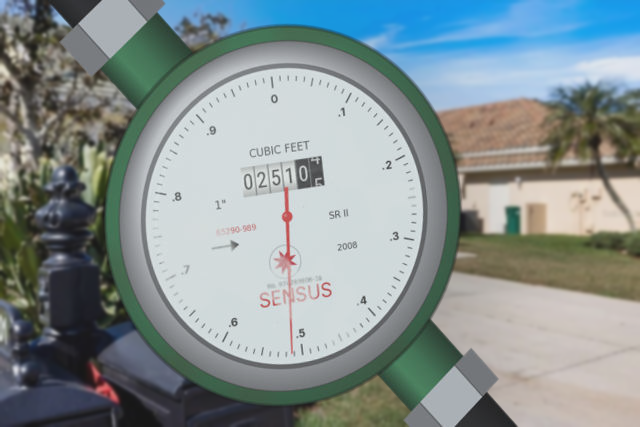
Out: 25104.51ft³
